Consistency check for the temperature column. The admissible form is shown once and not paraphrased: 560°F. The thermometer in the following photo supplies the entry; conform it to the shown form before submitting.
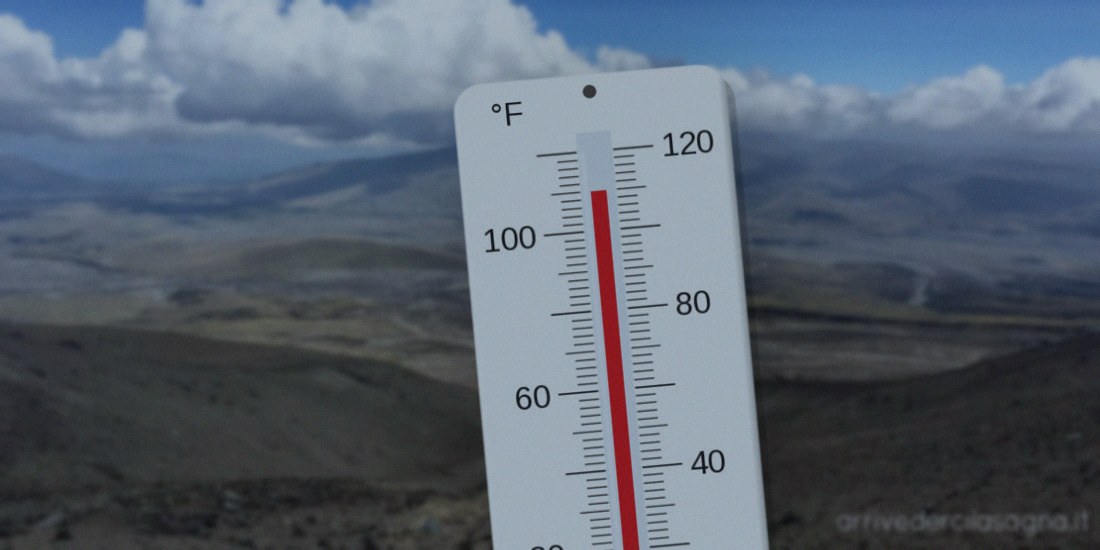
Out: 110°F
